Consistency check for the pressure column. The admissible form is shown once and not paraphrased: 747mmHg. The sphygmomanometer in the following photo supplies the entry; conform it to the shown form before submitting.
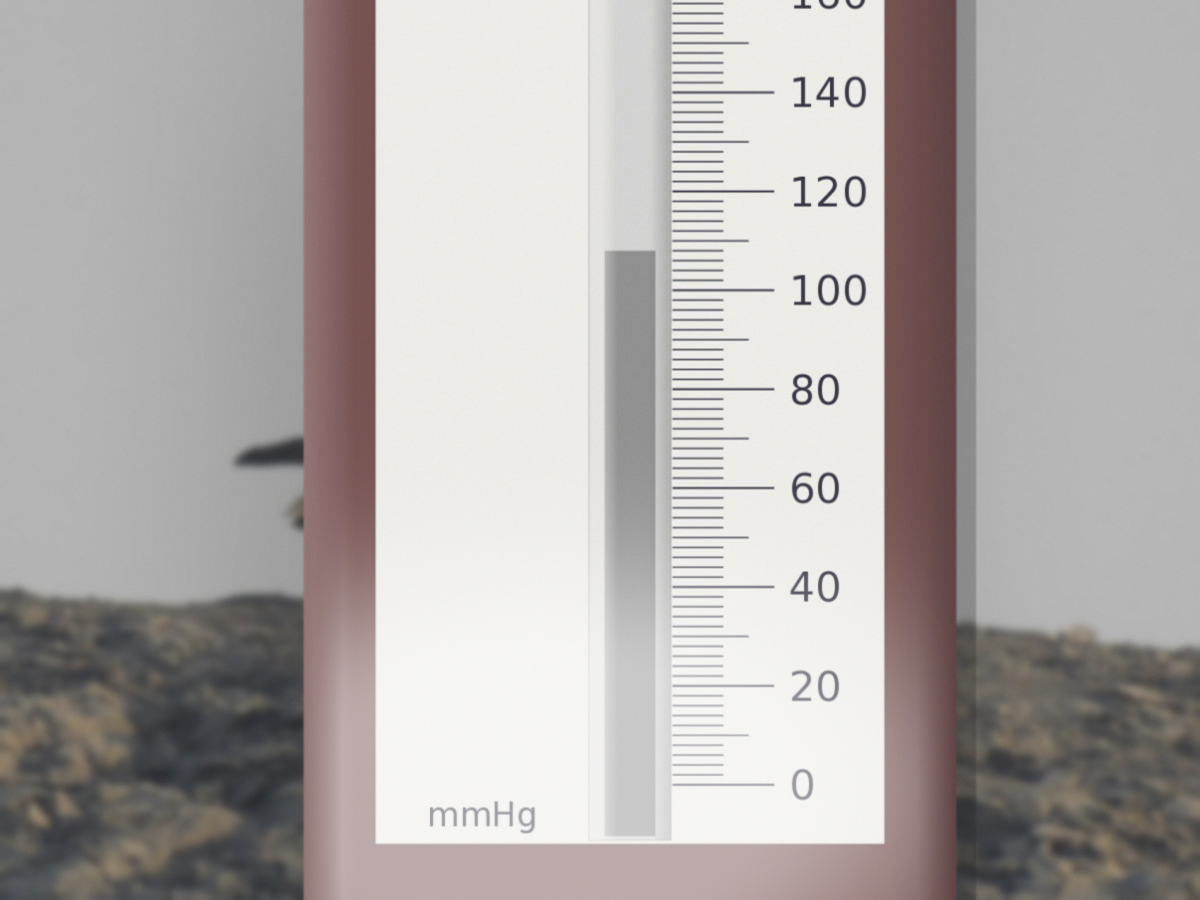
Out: 108mmHg
